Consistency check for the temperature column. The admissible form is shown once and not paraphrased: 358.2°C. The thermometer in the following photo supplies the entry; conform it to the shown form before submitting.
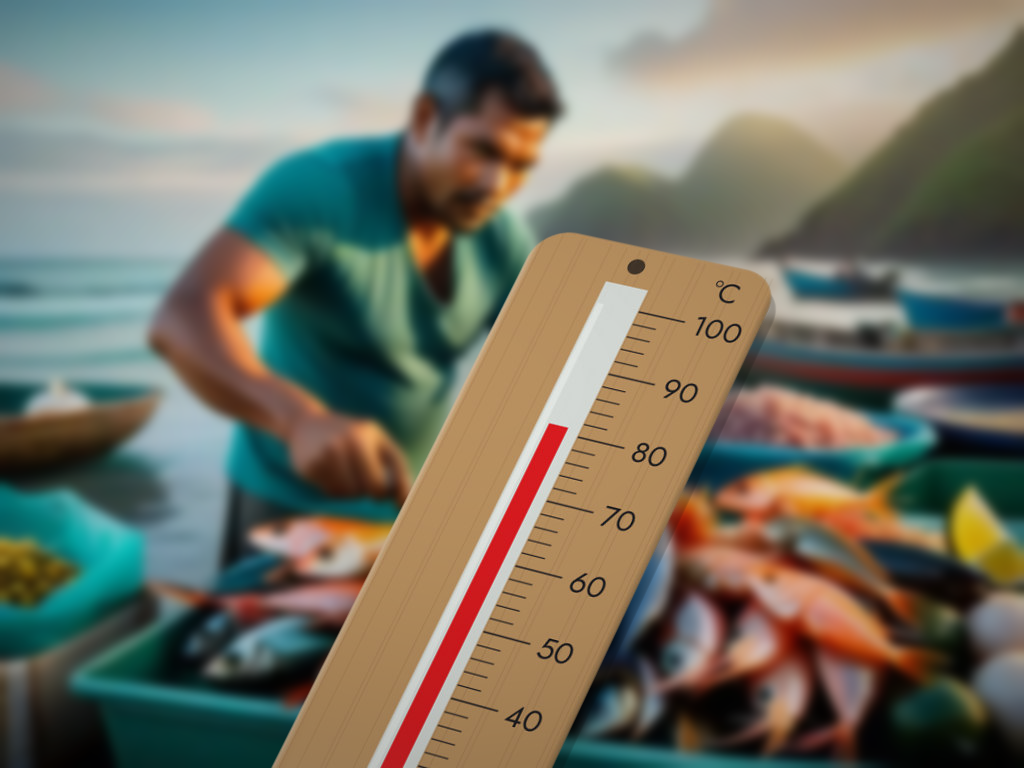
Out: 81°C
